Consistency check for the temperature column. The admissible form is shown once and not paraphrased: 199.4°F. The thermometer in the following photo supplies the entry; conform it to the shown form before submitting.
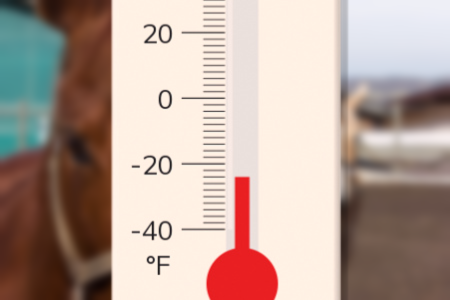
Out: -24°F
